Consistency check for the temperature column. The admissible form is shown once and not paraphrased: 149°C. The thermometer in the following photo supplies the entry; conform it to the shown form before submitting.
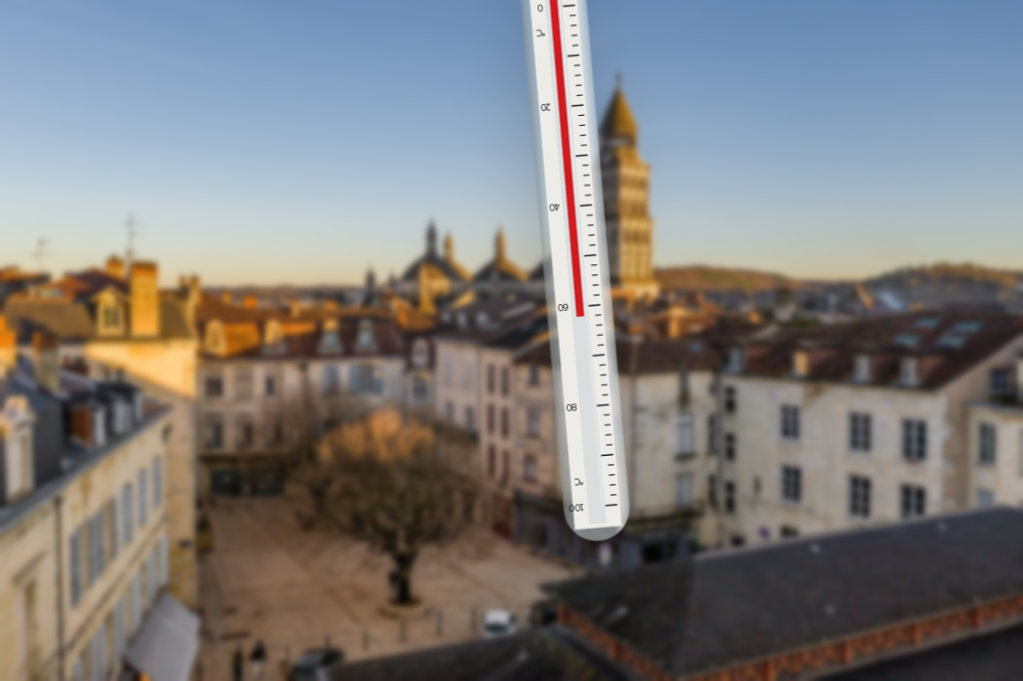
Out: 62°C
